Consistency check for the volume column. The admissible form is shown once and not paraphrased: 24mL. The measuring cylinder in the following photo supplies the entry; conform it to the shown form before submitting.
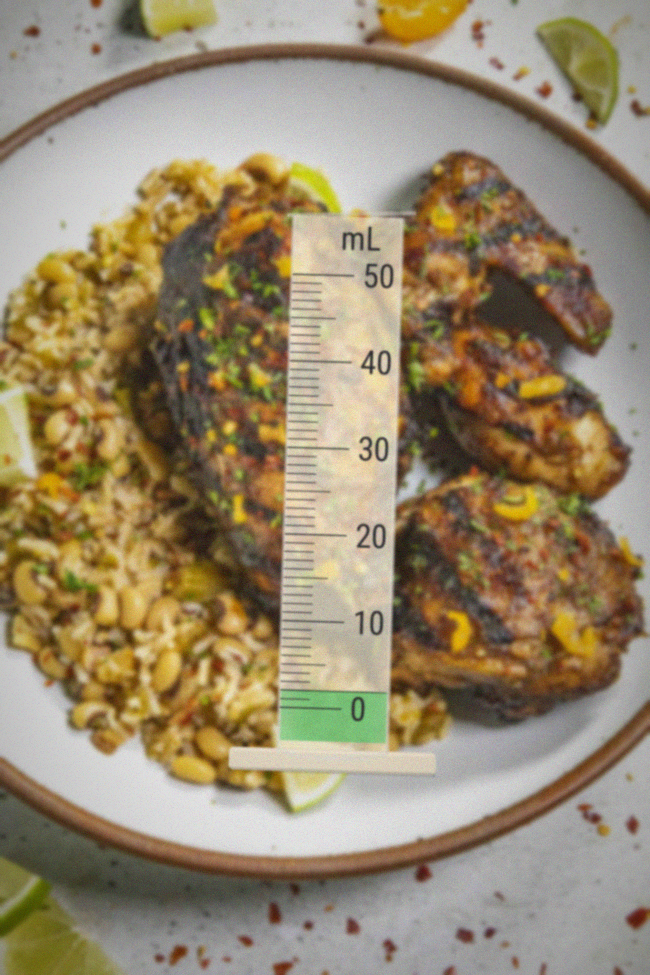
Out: 2mL
